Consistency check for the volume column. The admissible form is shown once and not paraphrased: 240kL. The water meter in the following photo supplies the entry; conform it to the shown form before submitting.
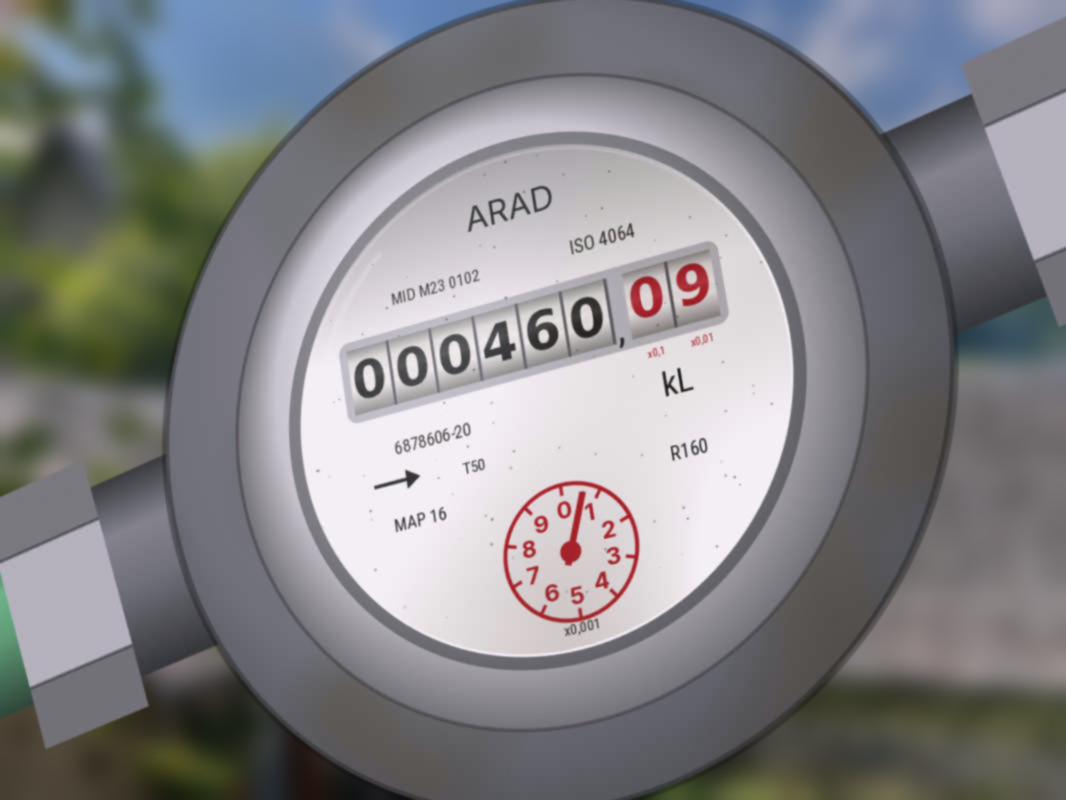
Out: 460.090kL
